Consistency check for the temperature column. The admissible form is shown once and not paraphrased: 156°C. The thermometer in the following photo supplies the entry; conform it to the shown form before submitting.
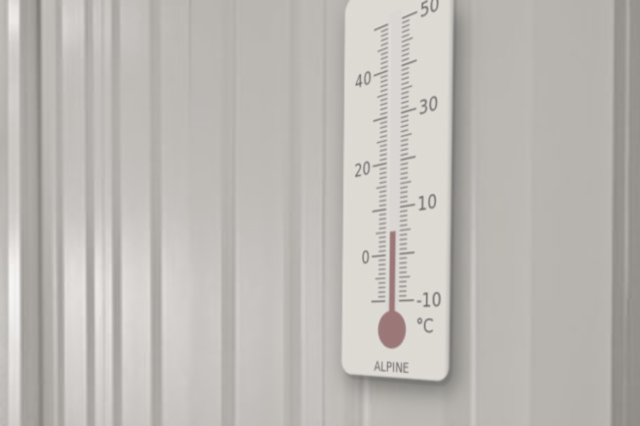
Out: 5°C
